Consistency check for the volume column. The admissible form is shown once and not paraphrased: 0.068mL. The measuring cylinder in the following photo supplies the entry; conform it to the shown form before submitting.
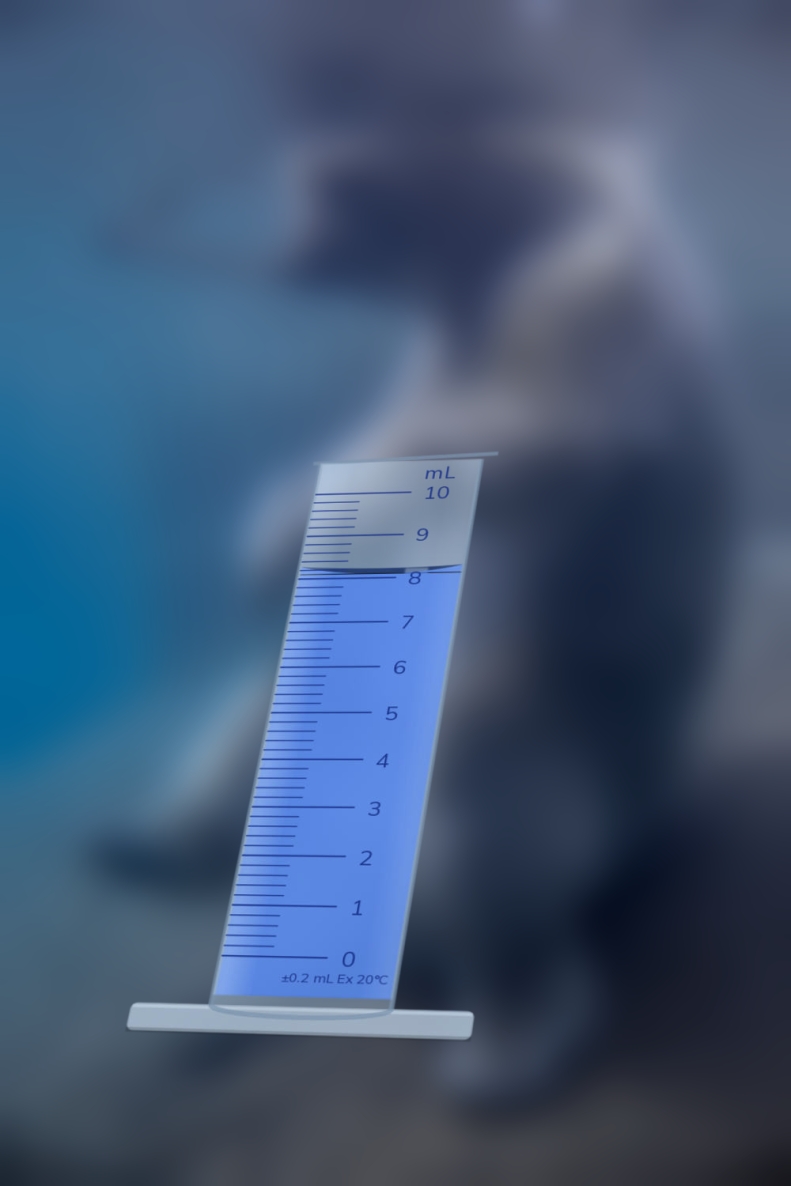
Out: 8.1mL
